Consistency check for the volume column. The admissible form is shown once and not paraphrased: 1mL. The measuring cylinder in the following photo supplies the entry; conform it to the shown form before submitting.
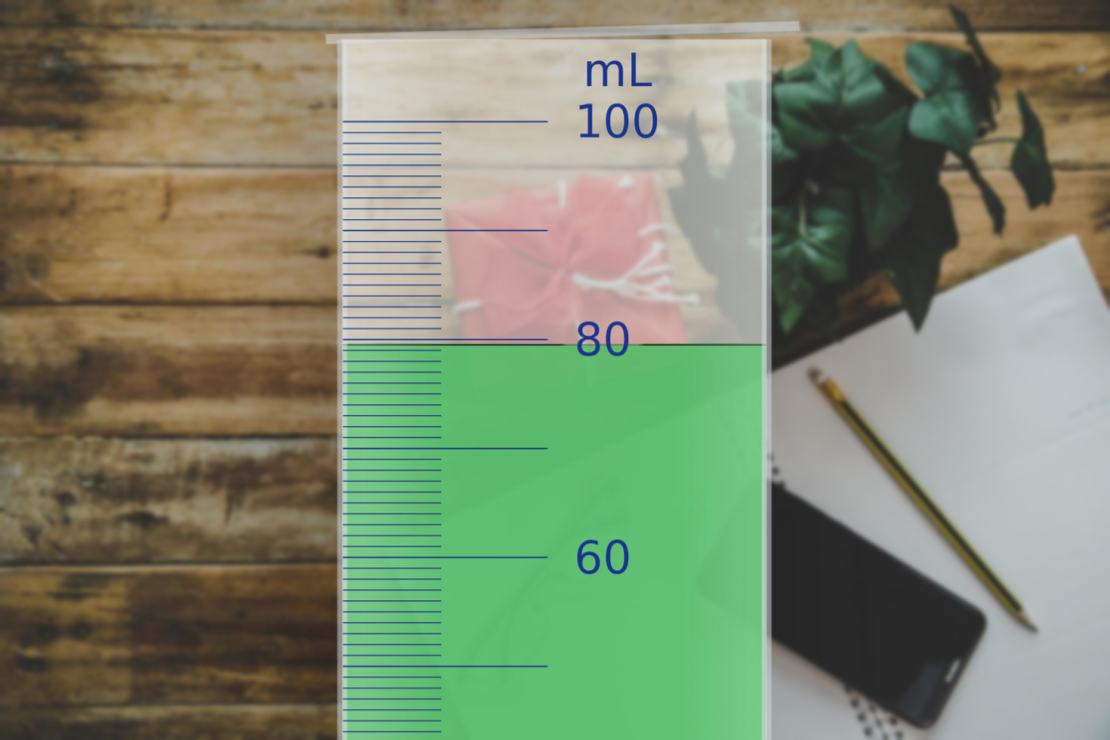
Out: 79.5mL
